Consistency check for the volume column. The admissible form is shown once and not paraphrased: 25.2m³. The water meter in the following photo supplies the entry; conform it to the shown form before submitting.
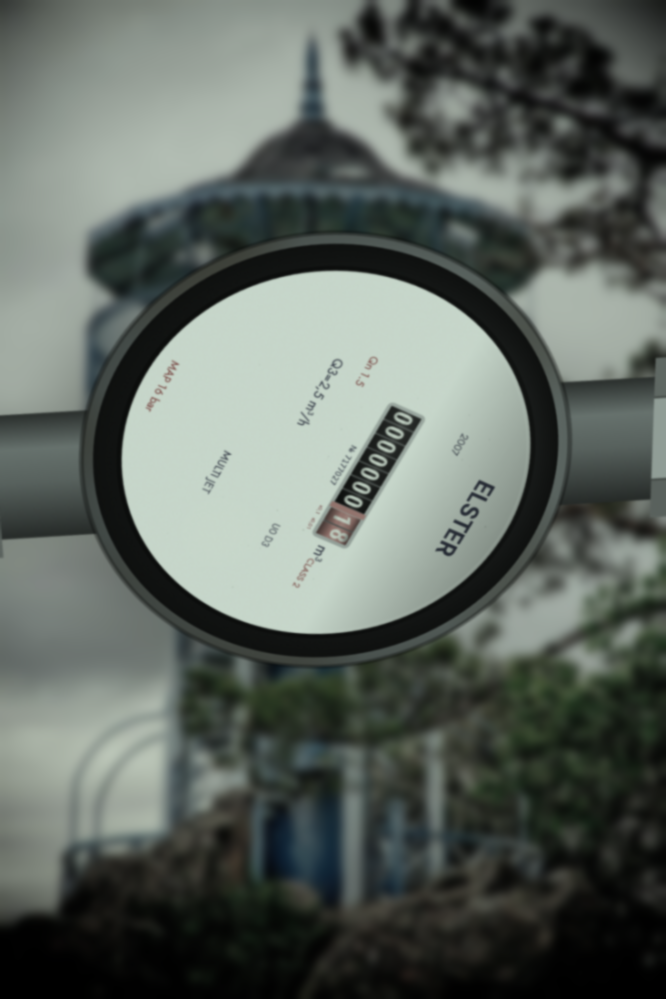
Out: 0.18m³
